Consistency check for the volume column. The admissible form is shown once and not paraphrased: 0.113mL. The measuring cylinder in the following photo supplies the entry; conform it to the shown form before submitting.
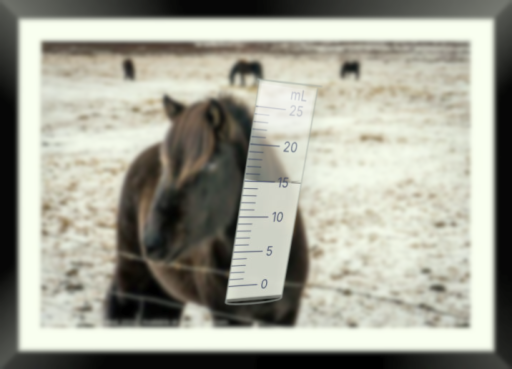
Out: 15mL
